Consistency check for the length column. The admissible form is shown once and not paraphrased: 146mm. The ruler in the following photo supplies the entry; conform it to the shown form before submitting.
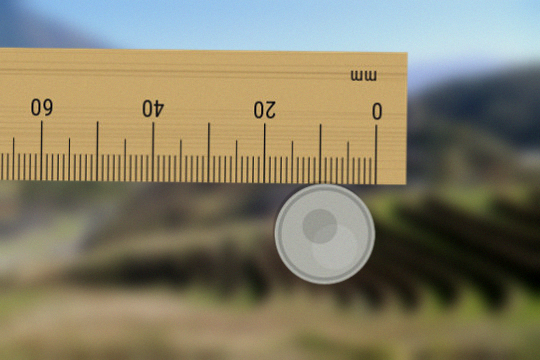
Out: 18mm
